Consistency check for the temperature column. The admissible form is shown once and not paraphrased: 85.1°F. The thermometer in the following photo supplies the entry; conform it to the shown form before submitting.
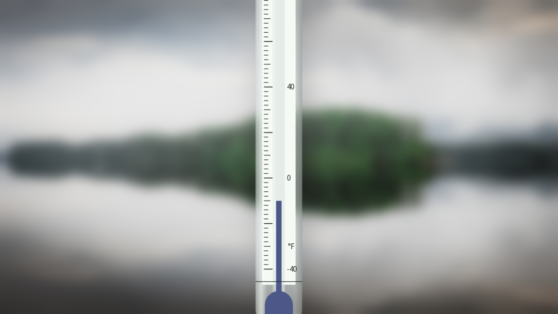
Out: -10°F
